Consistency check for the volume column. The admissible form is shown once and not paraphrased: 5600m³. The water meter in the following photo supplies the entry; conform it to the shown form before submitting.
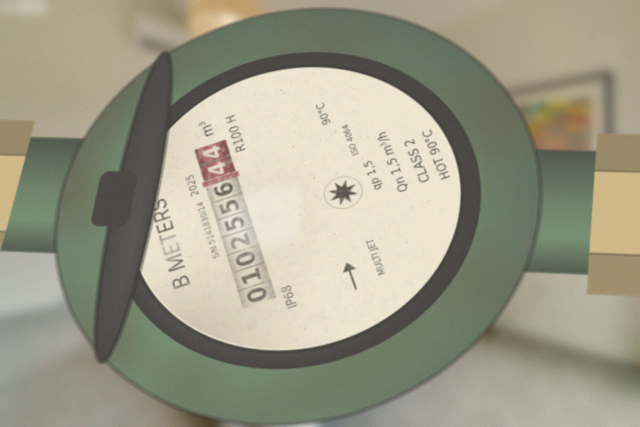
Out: 102556.44m³
